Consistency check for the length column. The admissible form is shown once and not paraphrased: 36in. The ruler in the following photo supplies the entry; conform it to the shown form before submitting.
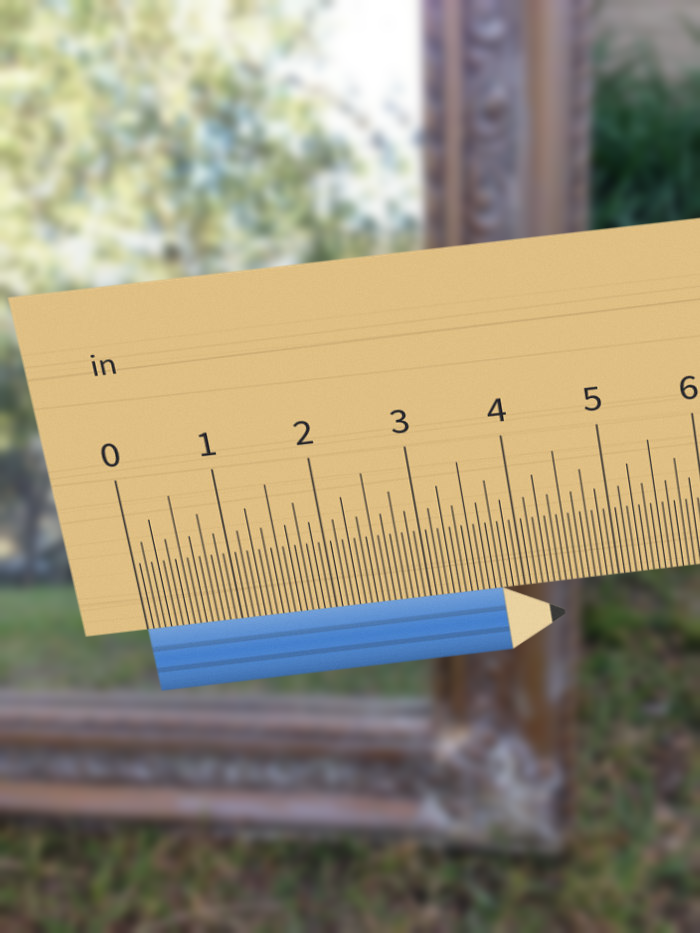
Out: 4.375in
